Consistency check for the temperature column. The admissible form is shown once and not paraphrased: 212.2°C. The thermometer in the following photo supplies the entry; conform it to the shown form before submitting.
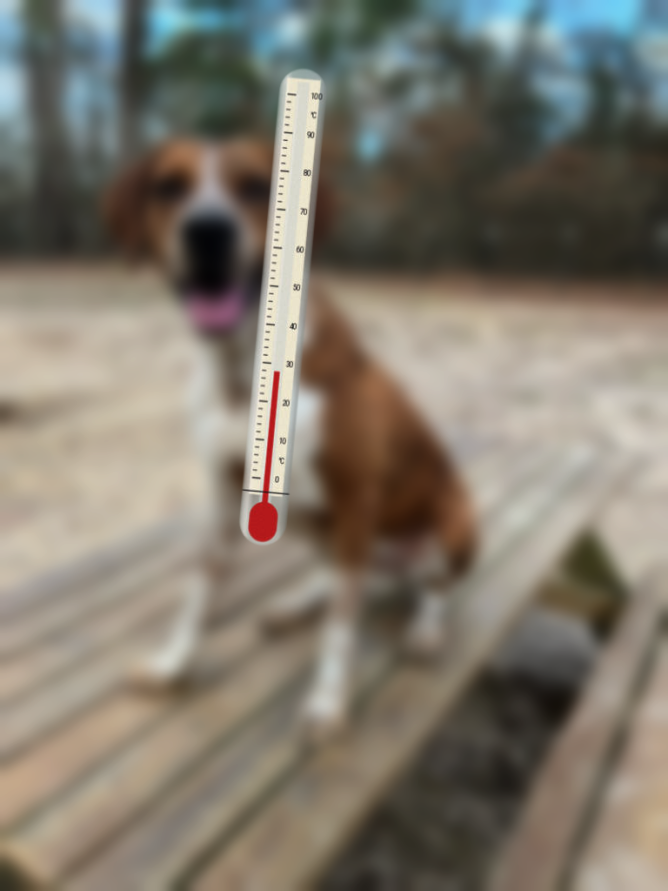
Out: 28°C
